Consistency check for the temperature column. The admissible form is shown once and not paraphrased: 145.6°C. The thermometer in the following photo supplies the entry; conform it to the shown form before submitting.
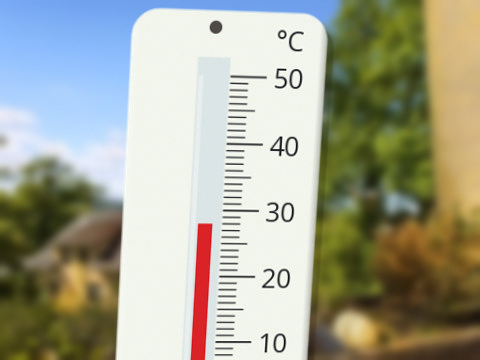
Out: 28°C
